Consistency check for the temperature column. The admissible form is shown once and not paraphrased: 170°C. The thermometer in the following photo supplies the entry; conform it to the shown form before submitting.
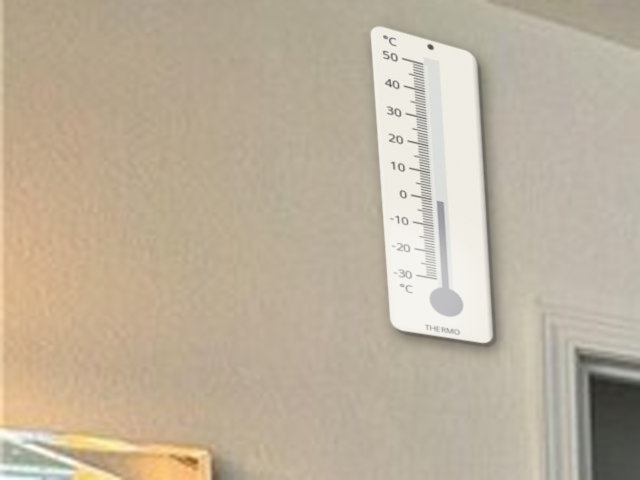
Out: 0°C
